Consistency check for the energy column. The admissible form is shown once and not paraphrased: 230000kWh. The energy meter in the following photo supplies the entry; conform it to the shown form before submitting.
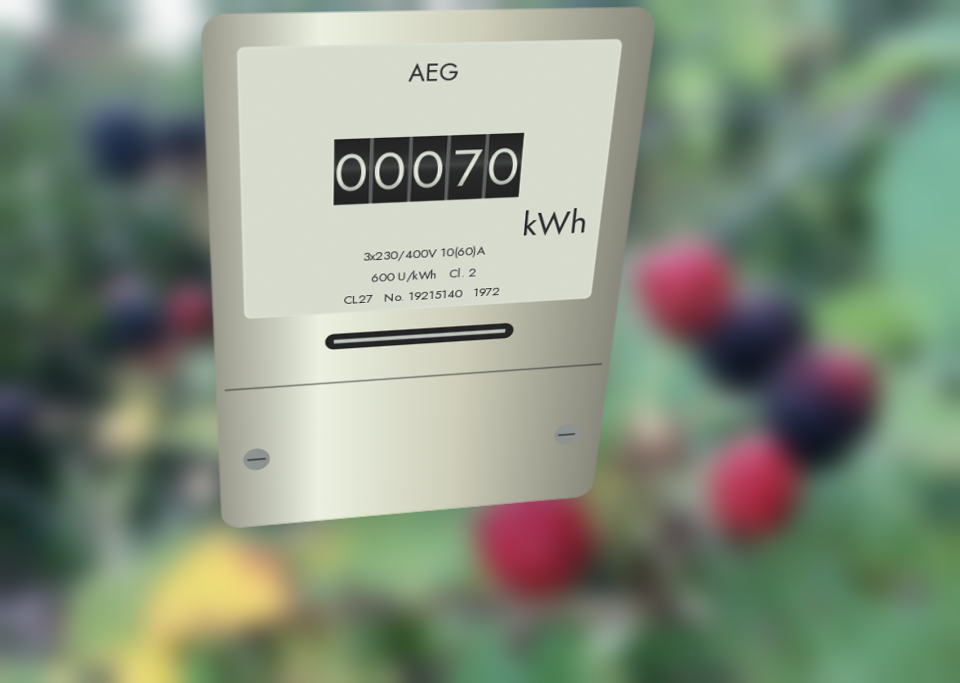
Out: 70kWh
